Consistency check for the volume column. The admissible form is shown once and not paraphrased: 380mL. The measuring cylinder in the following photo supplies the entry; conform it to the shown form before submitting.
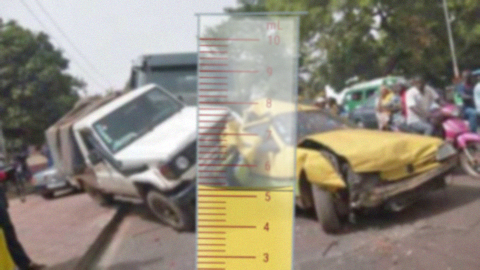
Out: 5.2mL
